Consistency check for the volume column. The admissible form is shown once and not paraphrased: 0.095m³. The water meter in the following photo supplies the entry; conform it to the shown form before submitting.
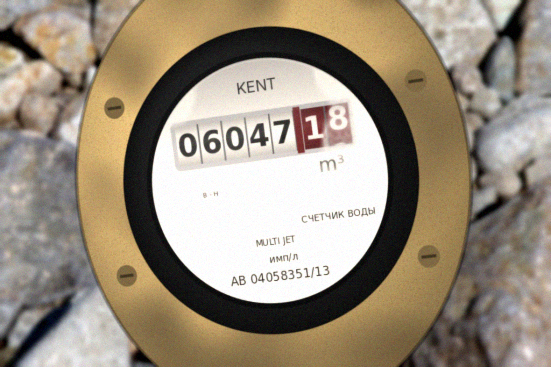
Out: 6047.18m³
